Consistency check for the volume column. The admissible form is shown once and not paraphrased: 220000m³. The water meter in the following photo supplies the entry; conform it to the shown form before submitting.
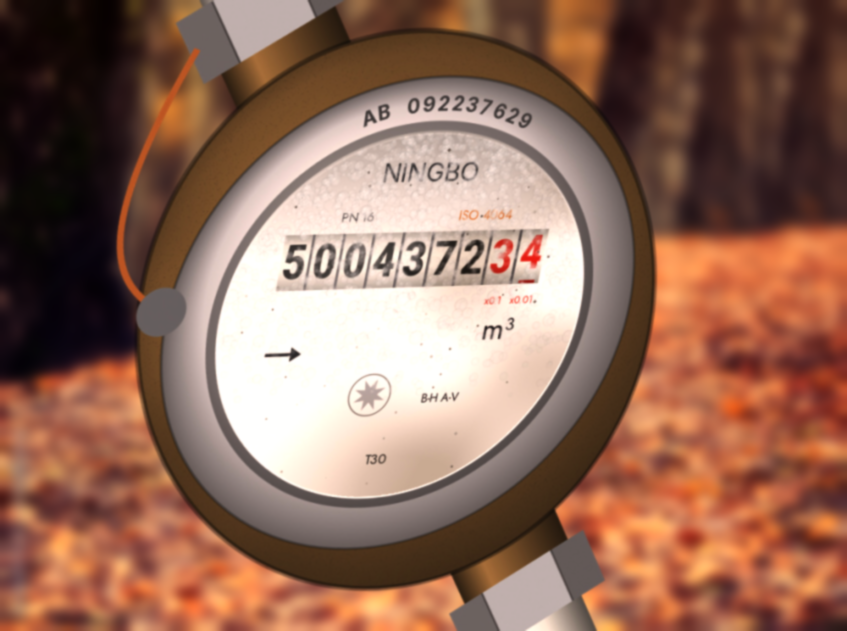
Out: 5004372.34m³
